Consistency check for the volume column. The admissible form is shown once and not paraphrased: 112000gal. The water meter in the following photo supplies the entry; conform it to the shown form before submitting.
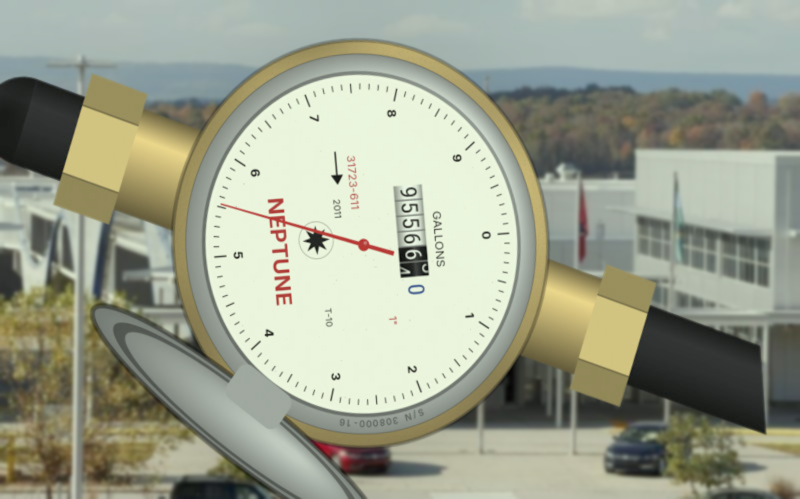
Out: 9556635.5gal
